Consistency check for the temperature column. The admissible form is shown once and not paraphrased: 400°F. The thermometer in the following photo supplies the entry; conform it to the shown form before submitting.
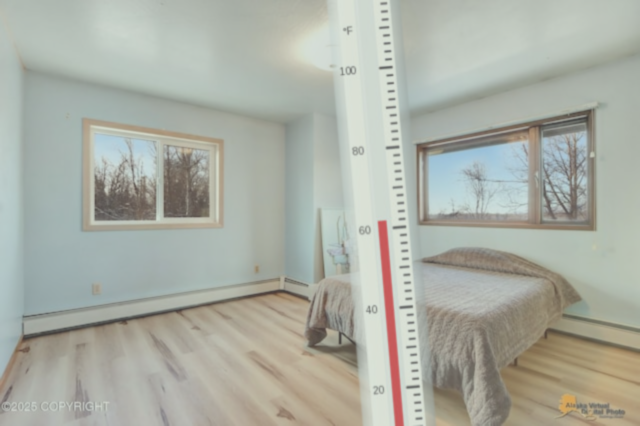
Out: 62°F
